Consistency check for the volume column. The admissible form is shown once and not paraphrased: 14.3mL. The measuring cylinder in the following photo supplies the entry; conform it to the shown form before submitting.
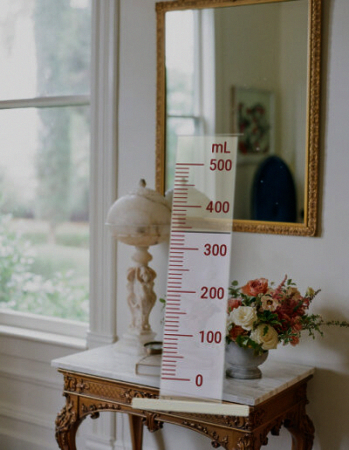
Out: 340mL
